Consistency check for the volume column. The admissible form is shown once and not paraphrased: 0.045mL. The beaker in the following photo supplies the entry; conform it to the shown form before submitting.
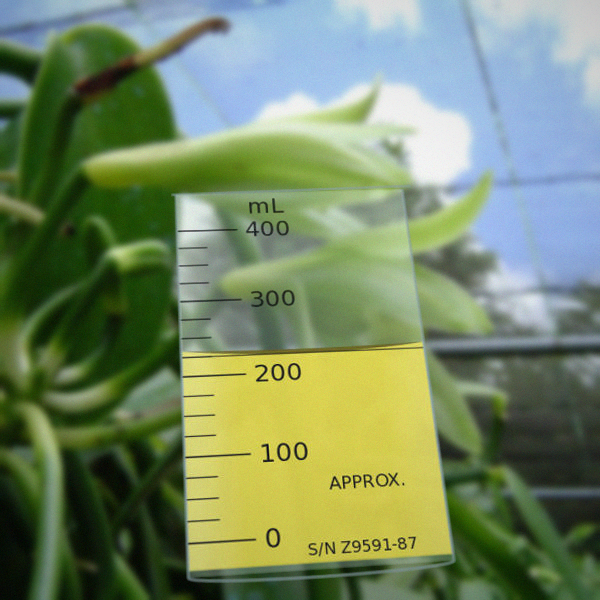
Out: 225mL
